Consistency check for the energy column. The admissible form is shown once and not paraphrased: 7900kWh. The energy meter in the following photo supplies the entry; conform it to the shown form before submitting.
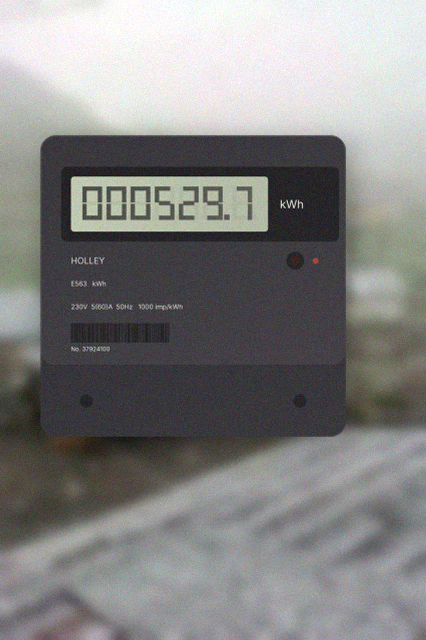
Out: 529.7kWh
